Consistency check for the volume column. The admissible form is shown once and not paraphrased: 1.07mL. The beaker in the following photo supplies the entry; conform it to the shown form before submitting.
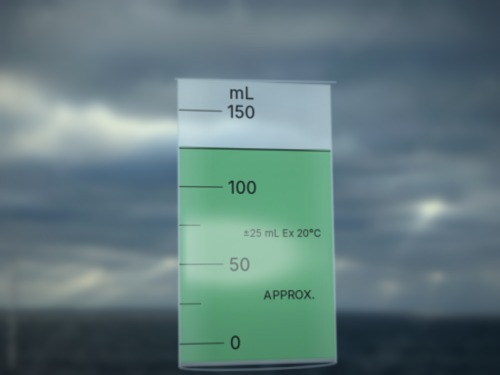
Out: 125mL
